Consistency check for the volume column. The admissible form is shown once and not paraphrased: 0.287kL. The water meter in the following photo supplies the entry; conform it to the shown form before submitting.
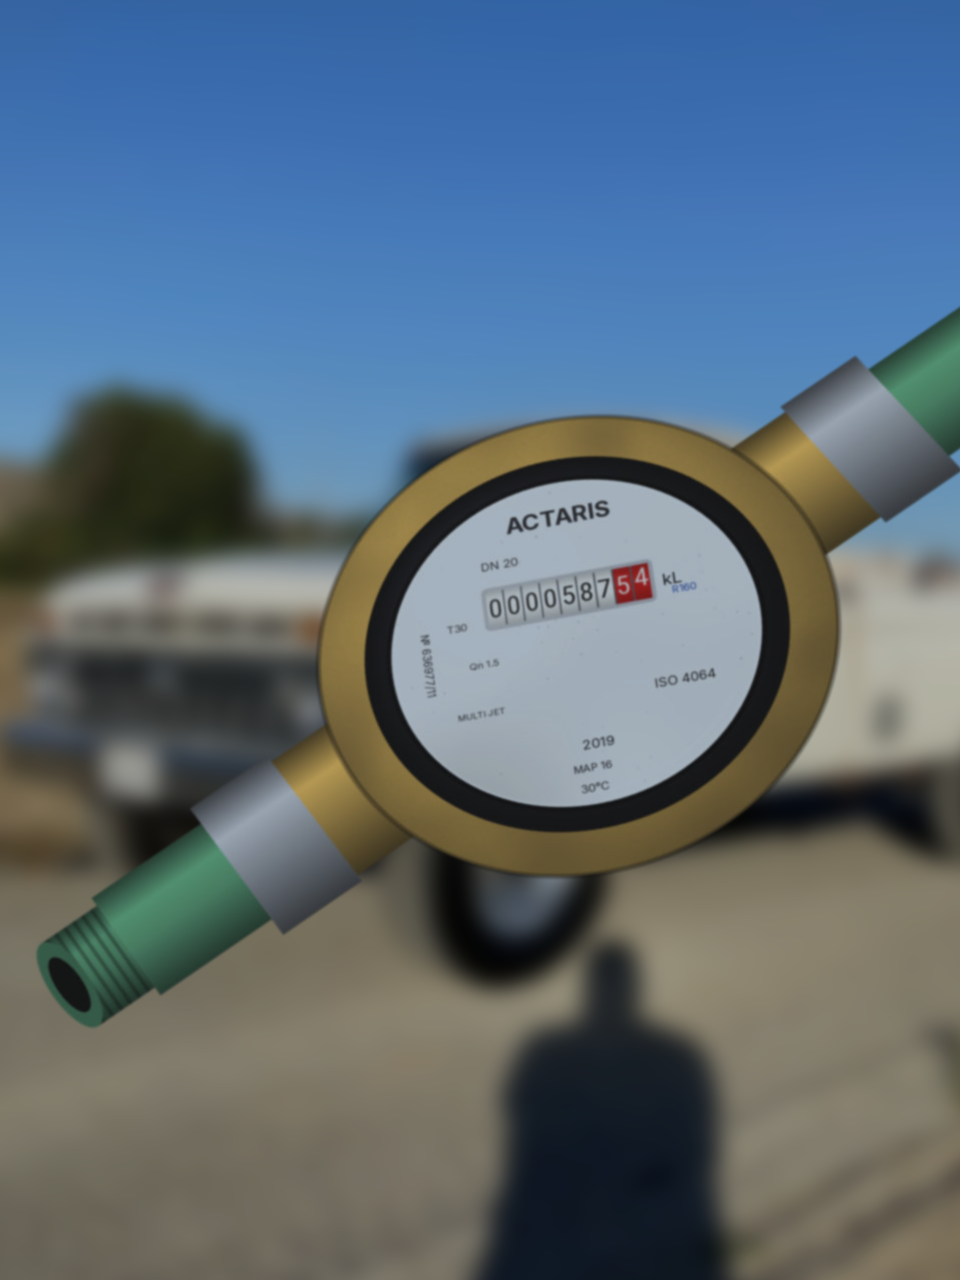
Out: 587.54kL
